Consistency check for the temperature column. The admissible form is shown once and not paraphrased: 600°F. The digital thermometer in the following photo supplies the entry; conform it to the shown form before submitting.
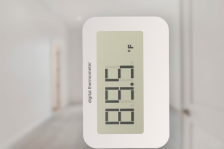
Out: 89.5°F
